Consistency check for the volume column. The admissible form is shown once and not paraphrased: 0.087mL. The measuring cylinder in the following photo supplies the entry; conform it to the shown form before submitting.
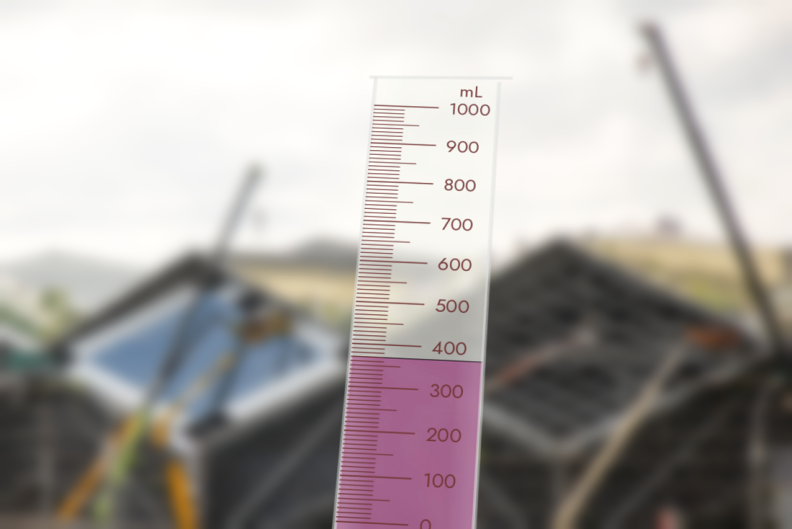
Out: 370mL
